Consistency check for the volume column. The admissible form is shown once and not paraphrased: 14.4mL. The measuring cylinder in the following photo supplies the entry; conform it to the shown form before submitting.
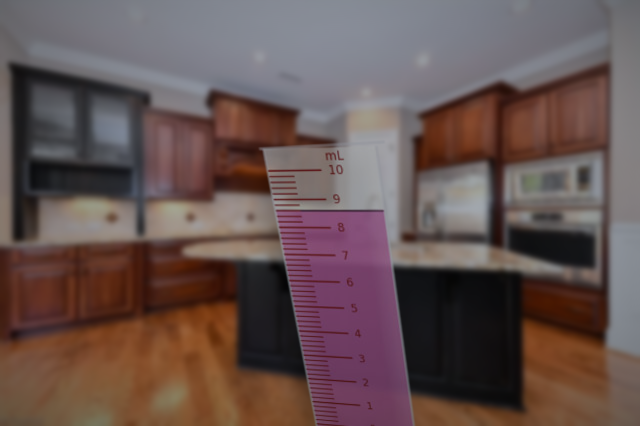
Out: 8.6mL
